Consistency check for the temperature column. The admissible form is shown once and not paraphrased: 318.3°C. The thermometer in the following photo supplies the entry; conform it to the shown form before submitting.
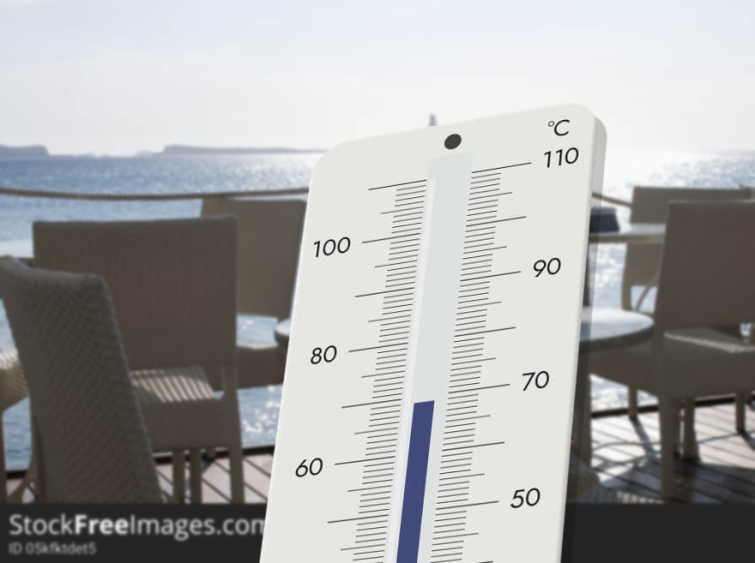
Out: 69°C
